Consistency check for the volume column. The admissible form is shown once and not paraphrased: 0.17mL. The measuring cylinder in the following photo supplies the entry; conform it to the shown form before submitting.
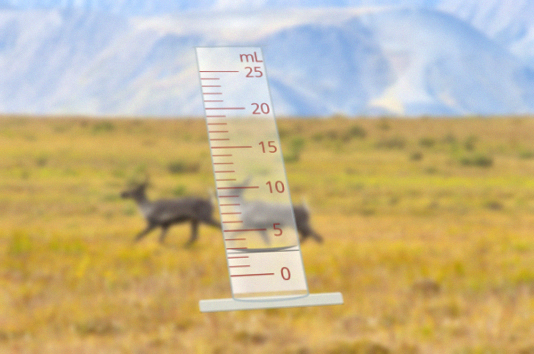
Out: 2.5mL
